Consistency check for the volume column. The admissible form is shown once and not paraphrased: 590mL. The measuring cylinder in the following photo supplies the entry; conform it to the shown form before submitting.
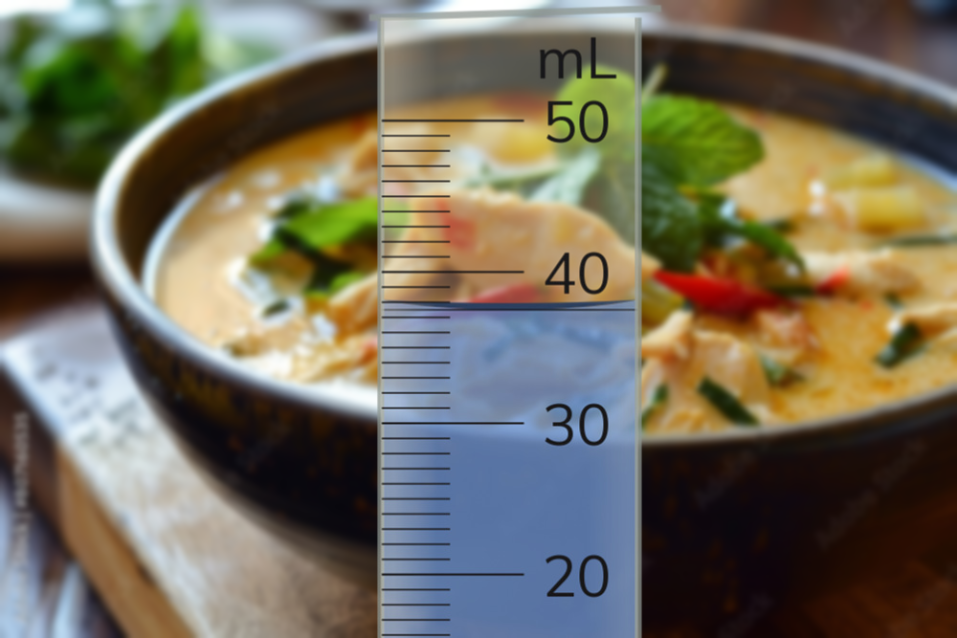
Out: 37.5mL
